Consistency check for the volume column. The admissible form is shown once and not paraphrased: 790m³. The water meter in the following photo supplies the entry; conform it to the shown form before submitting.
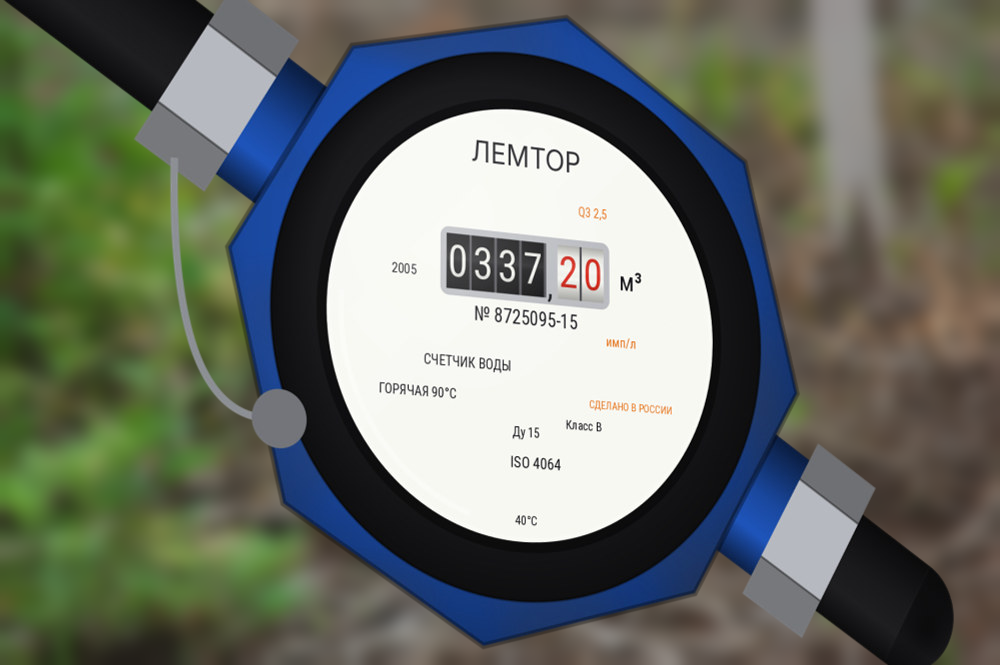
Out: 337.20m³
